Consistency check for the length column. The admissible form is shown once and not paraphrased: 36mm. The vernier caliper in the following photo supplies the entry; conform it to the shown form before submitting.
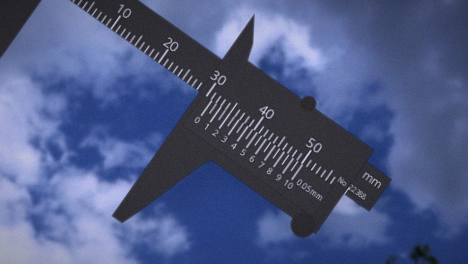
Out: 31.2mm
